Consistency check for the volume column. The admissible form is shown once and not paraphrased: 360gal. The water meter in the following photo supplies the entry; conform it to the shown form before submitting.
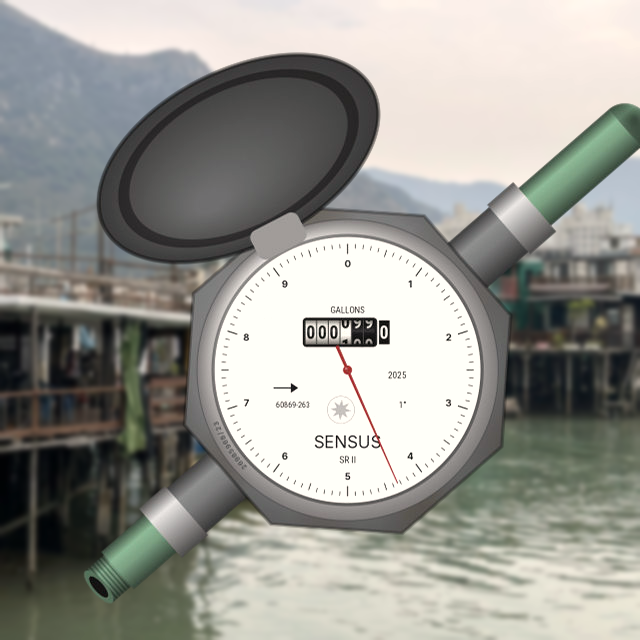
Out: 994.3gal
